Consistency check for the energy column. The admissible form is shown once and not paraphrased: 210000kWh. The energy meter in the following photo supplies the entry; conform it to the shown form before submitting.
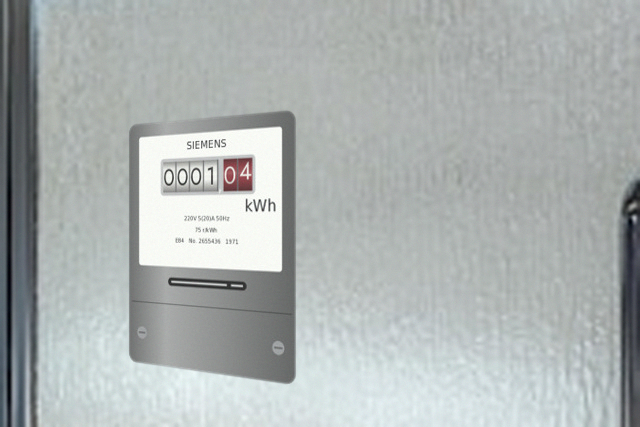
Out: 1.04kWh
